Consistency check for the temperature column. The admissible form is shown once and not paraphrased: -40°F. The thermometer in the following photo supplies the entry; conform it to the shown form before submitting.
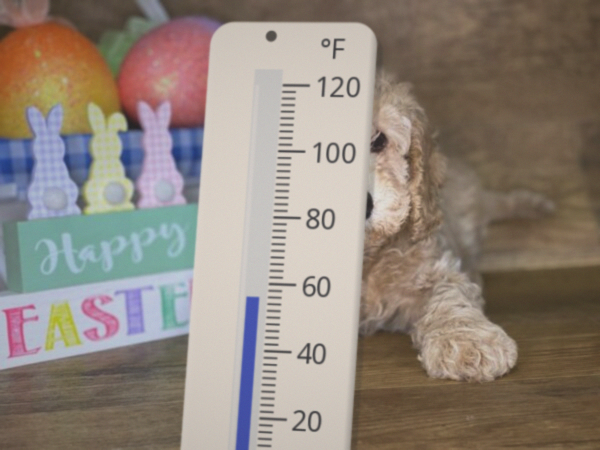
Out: 56°F
